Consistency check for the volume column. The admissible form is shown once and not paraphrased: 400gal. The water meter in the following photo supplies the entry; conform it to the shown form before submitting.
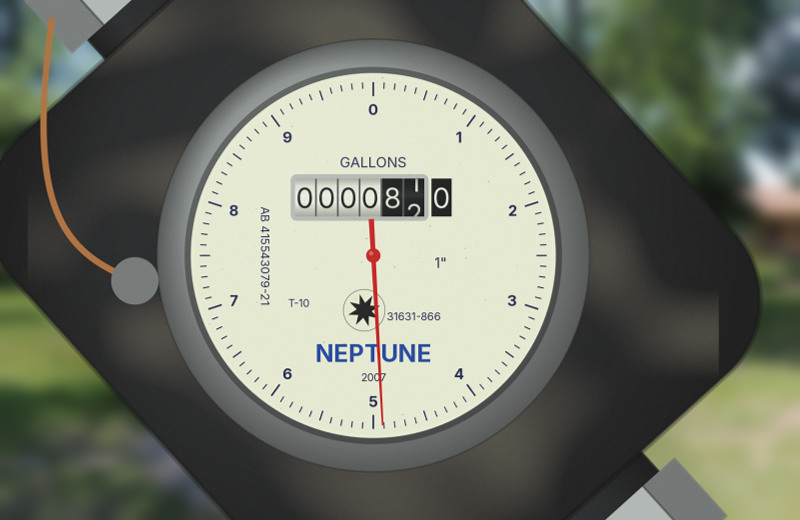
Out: 814.9gal
